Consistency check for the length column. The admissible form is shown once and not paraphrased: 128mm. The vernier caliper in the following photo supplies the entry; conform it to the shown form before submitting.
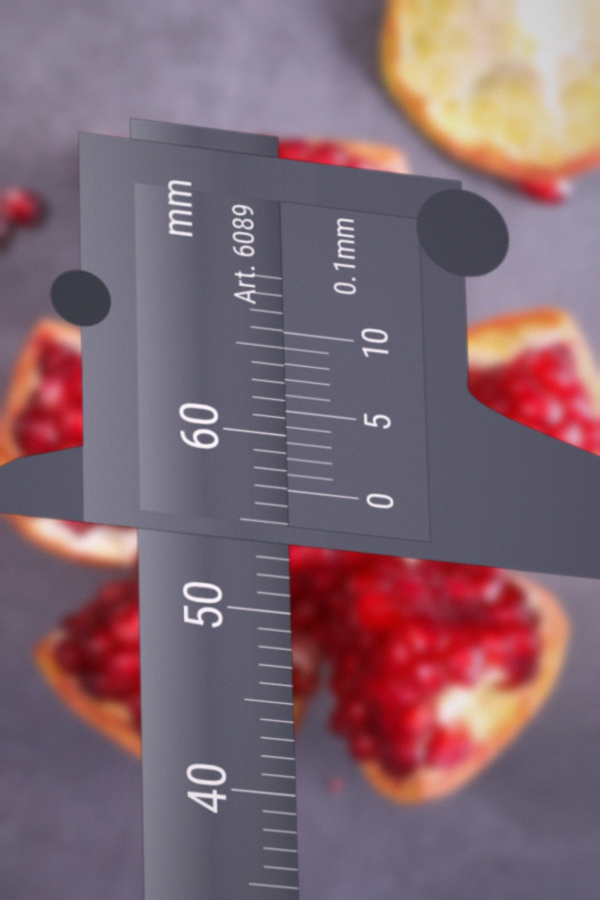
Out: 56.9mm
